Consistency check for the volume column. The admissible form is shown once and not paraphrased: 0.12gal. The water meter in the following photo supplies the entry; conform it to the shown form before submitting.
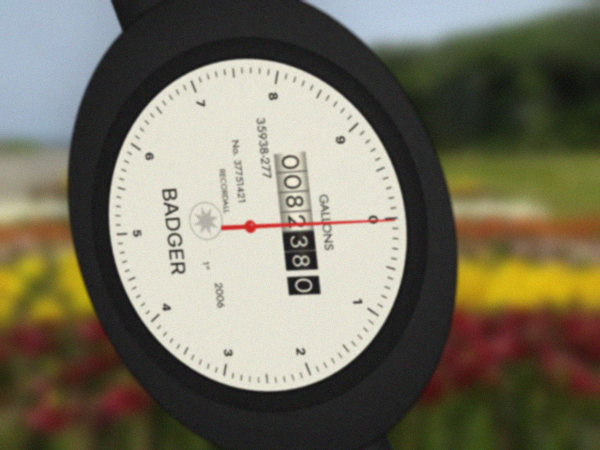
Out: 82380.0gal
